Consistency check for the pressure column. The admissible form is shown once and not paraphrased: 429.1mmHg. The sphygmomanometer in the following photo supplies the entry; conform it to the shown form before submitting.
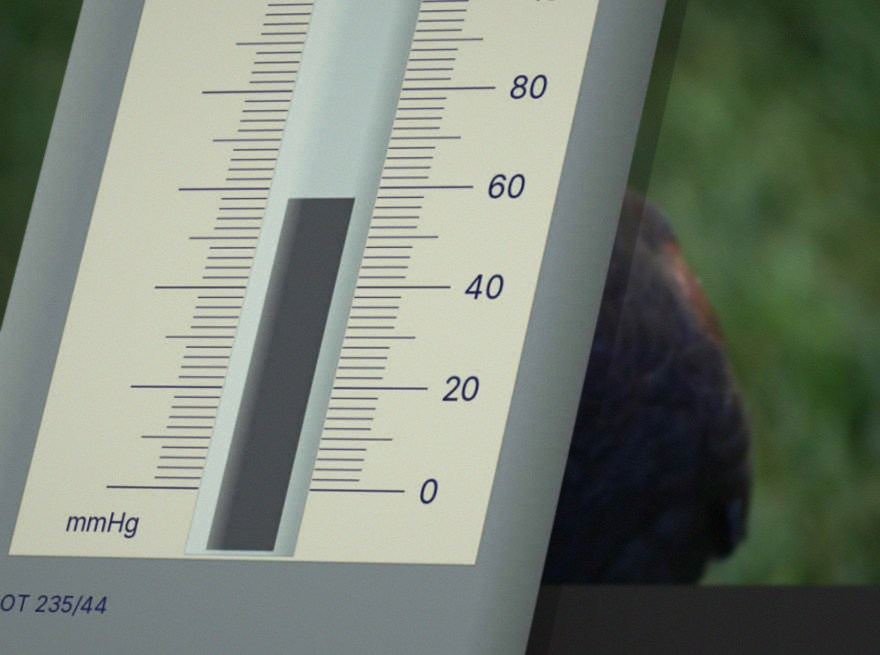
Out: 58mmHg
